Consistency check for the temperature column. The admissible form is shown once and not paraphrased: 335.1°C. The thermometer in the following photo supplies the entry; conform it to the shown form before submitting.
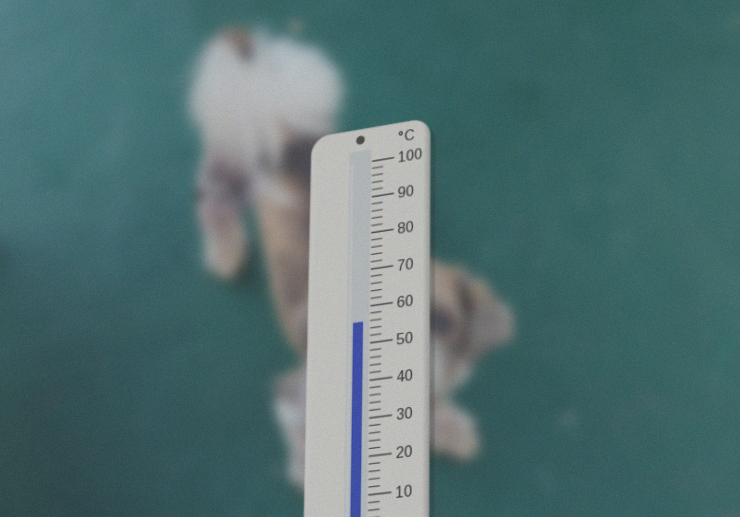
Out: 56°C
